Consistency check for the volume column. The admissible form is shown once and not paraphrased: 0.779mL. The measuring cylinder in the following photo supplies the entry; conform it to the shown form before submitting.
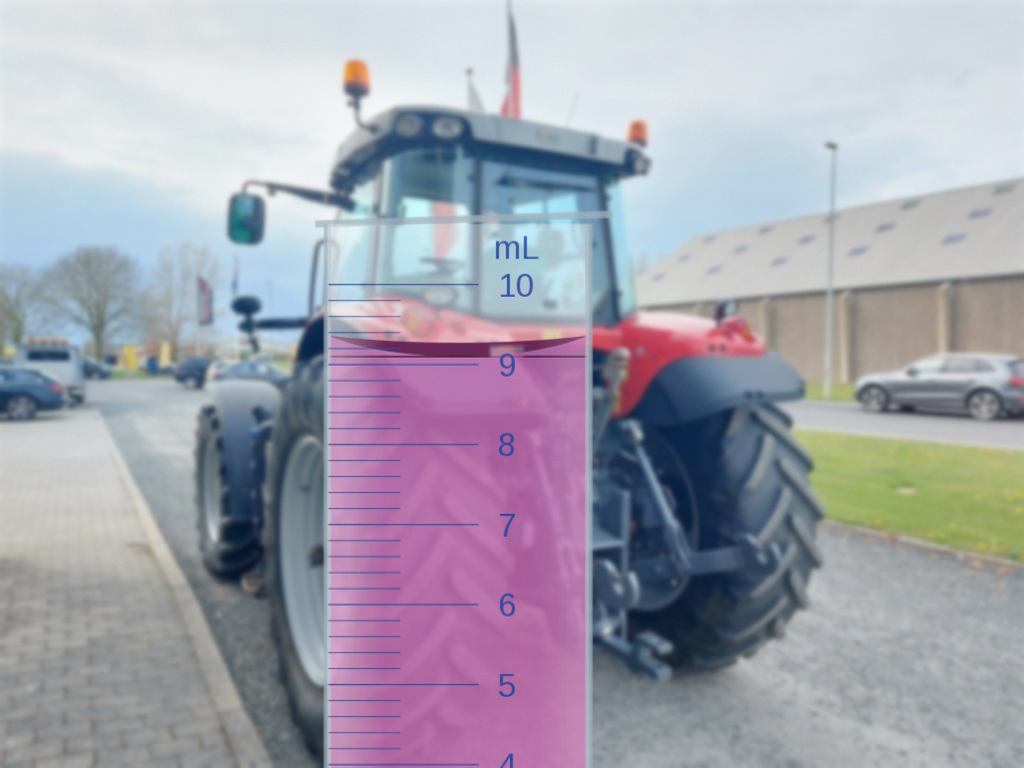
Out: 9.1mL
